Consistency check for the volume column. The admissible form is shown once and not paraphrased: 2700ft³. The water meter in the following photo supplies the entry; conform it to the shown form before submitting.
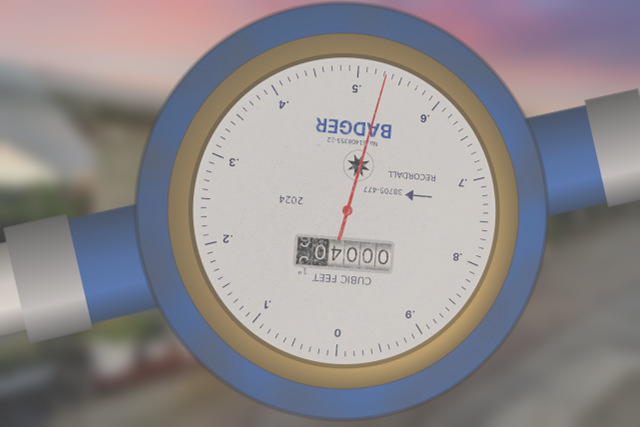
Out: 405.53ft³
